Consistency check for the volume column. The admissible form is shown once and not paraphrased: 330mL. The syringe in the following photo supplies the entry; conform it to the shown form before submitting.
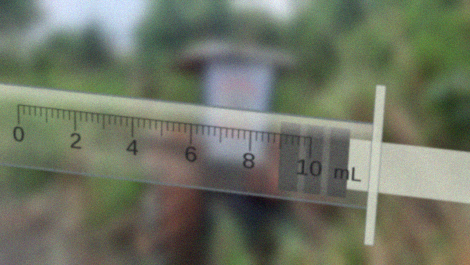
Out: 9mL
